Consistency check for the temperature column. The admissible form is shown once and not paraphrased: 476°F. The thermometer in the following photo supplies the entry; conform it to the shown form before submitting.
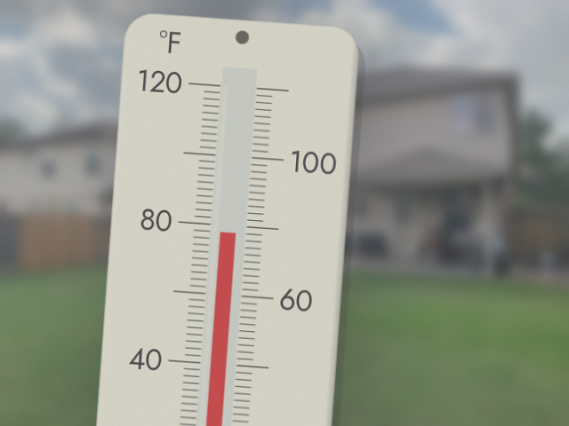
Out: 78°F
